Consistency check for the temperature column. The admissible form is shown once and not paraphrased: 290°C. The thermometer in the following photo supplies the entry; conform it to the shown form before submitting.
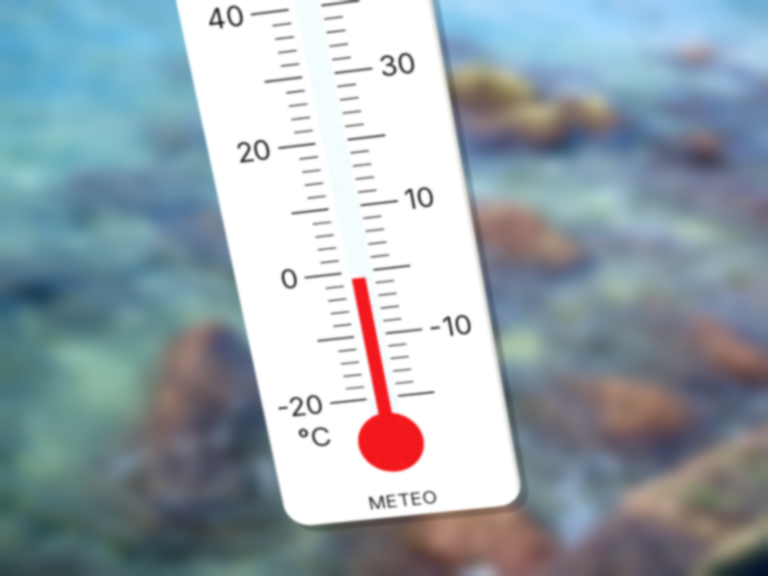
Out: -1°C
